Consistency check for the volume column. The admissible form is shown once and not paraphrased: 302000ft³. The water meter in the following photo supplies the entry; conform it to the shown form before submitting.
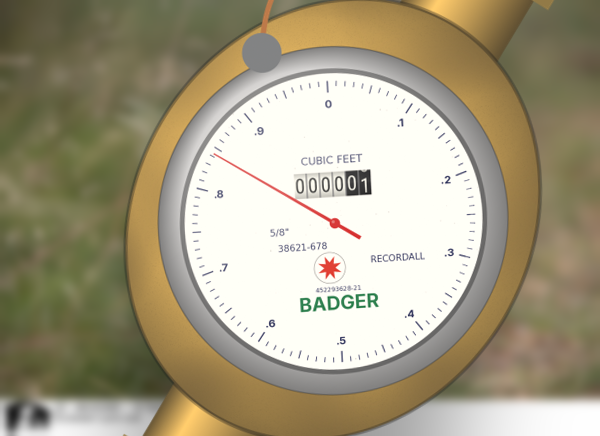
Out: 0.84ft³
